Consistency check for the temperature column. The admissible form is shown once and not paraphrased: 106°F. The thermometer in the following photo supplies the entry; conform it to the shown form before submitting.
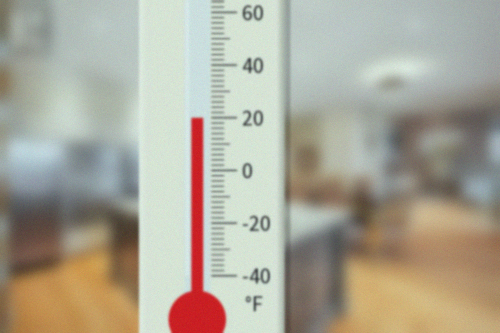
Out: 20°F
